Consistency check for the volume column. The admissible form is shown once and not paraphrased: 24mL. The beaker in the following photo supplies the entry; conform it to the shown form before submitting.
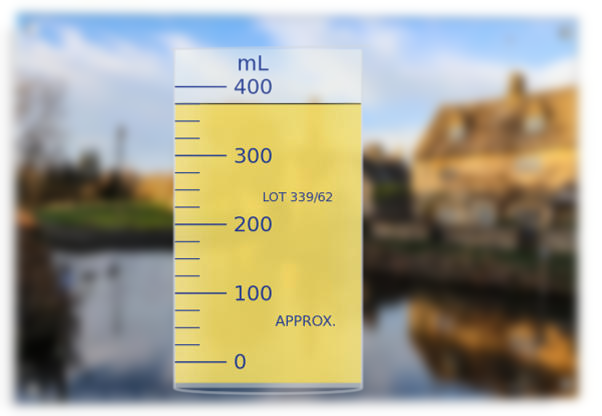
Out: 375mL
